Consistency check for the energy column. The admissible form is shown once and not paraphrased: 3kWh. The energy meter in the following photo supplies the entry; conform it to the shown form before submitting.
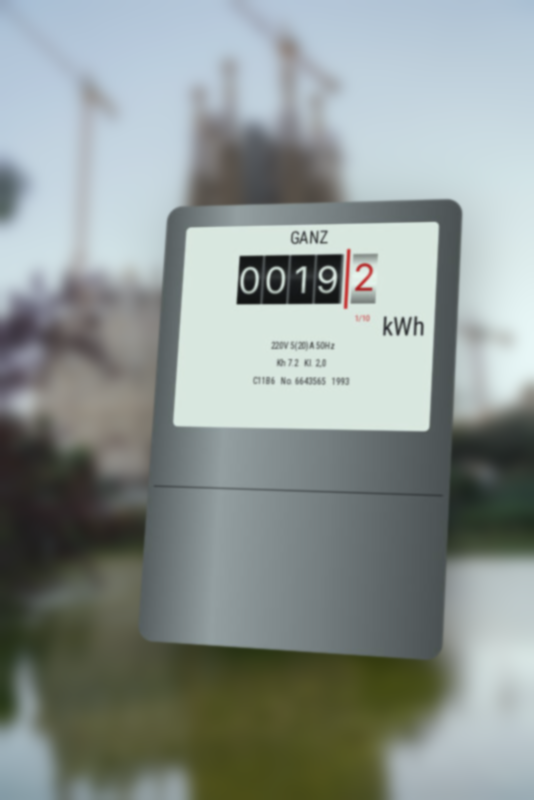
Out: 19.2kWh
